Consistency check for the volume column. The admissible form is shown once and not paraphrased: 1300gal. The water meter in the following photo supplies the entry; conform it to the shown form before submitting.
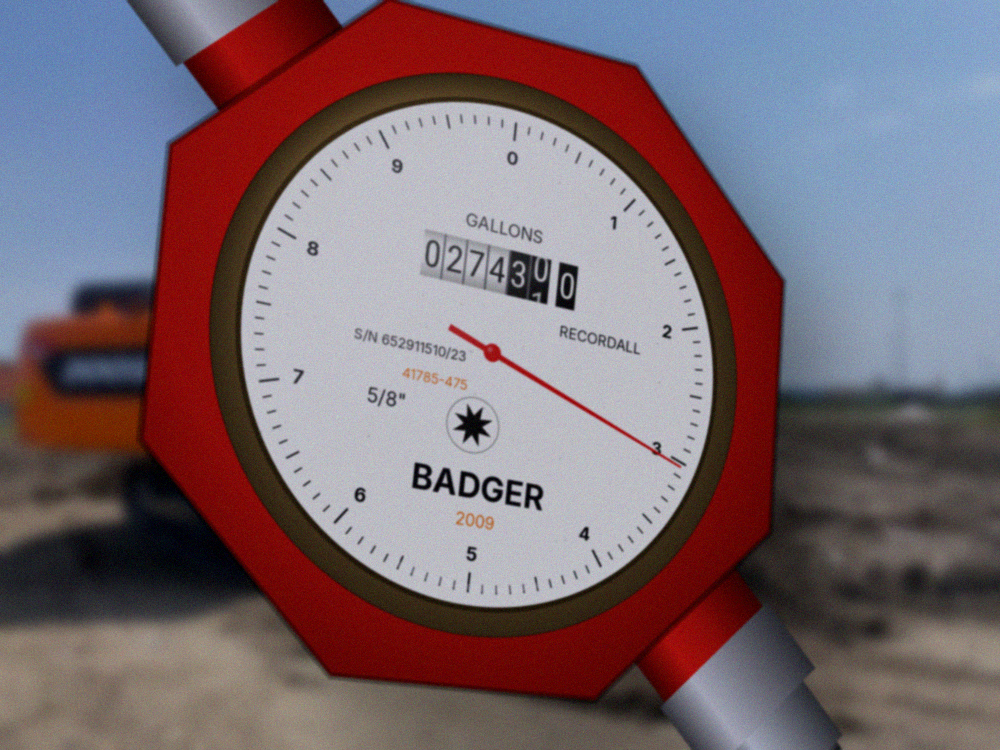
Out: 274303.0gal
